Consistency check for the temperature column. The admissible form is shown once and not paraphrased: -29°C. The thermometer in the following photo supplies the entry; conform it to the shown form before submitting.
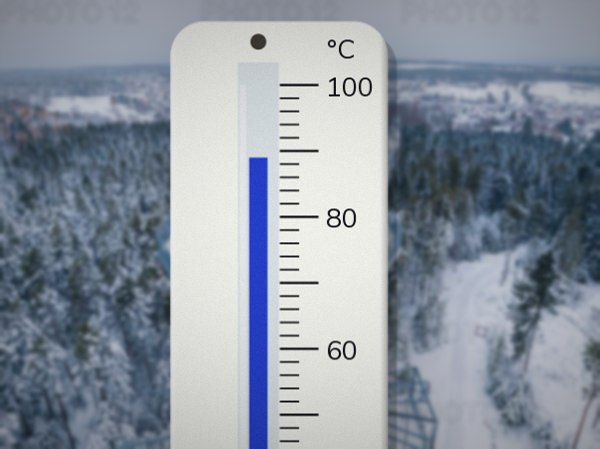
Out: 89°C
